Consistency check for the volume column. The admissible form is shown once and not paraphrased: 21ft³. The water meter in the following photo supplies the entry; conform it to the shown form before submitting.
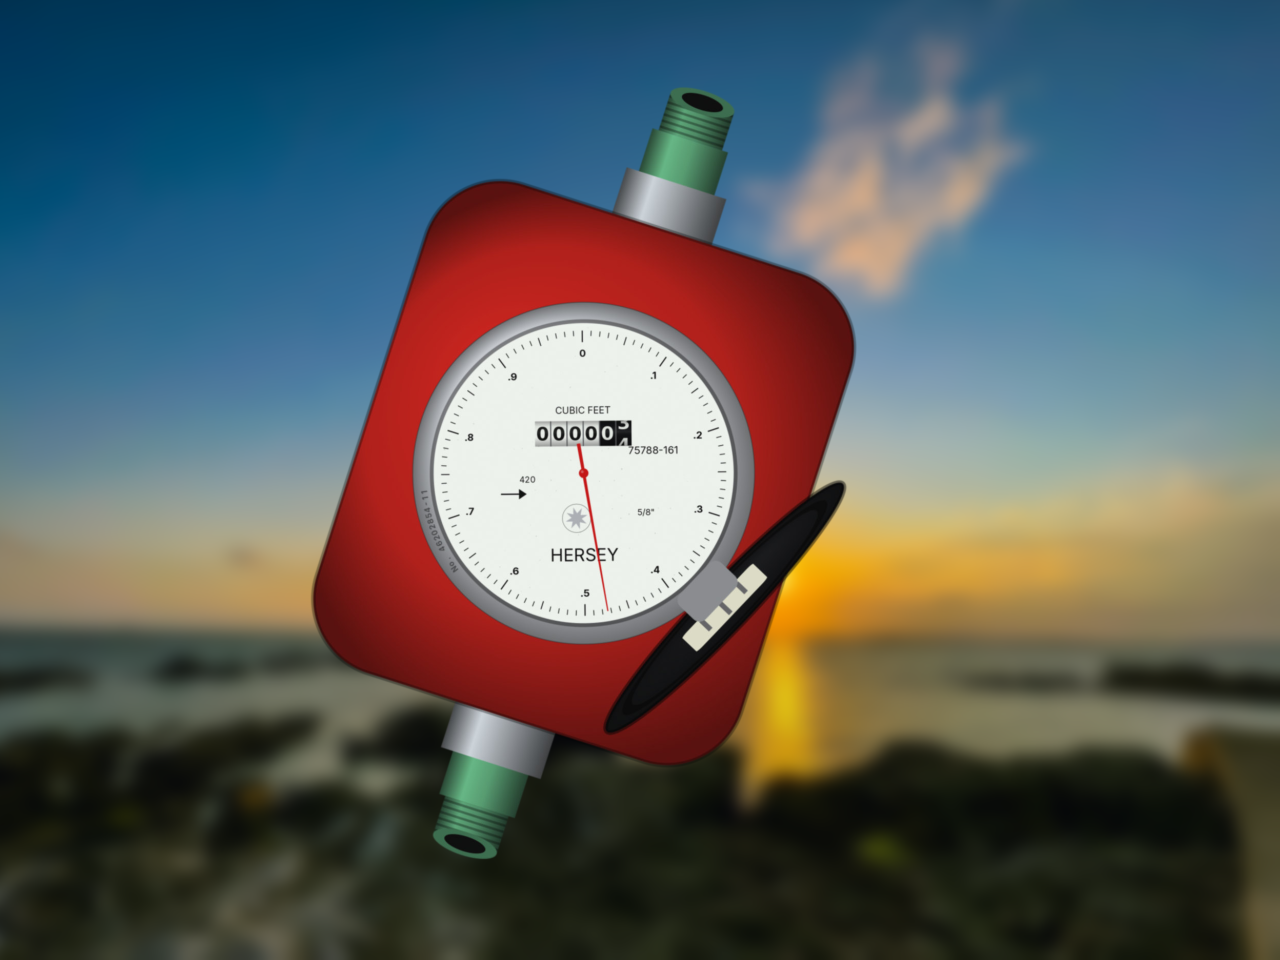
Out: 3.47ft³
